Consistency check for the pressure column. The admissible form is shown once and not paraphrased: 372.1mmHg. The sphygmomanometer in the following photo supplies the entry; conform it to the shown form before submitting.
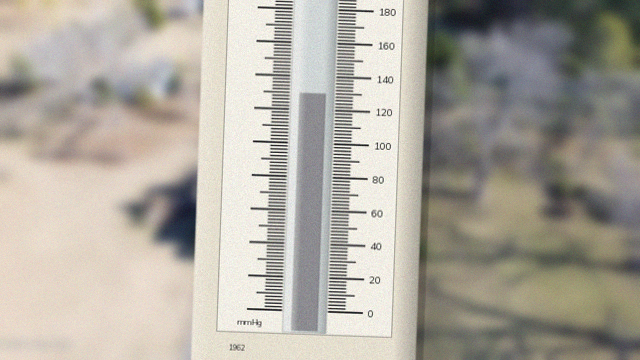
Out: 130mmHg
